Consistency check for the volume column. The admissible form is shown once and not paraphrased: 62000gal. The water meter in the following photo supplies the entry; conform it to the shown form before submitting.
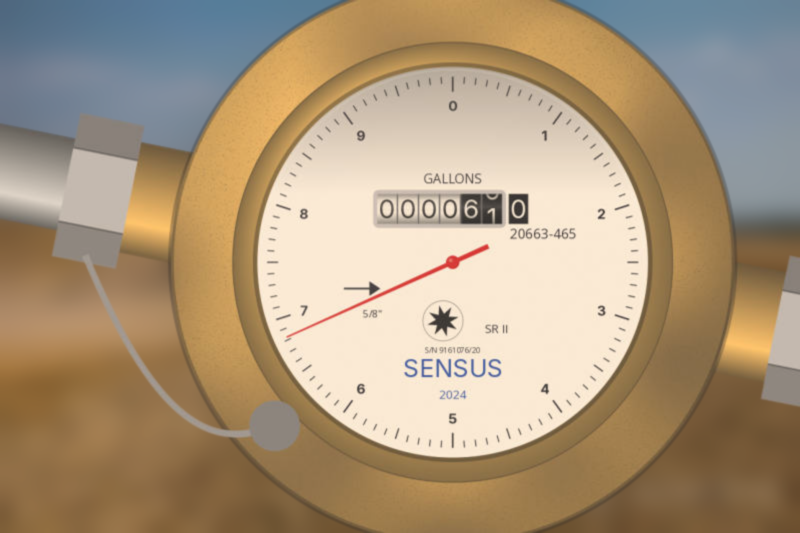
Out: 606.8gal
